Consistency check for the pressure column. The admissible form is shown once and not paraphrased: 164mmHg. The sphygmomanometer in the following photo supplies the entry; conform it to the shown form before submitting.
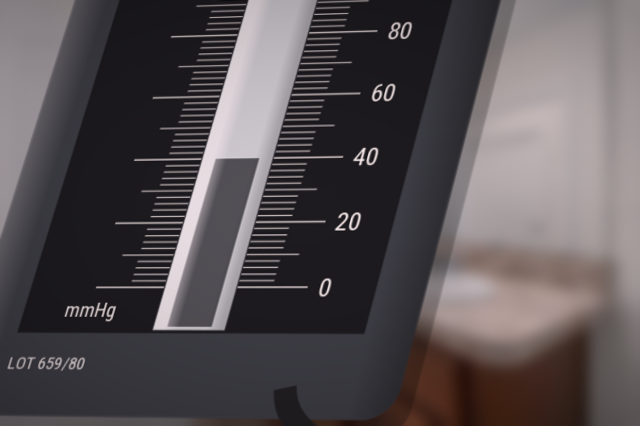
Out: 40mmHg
